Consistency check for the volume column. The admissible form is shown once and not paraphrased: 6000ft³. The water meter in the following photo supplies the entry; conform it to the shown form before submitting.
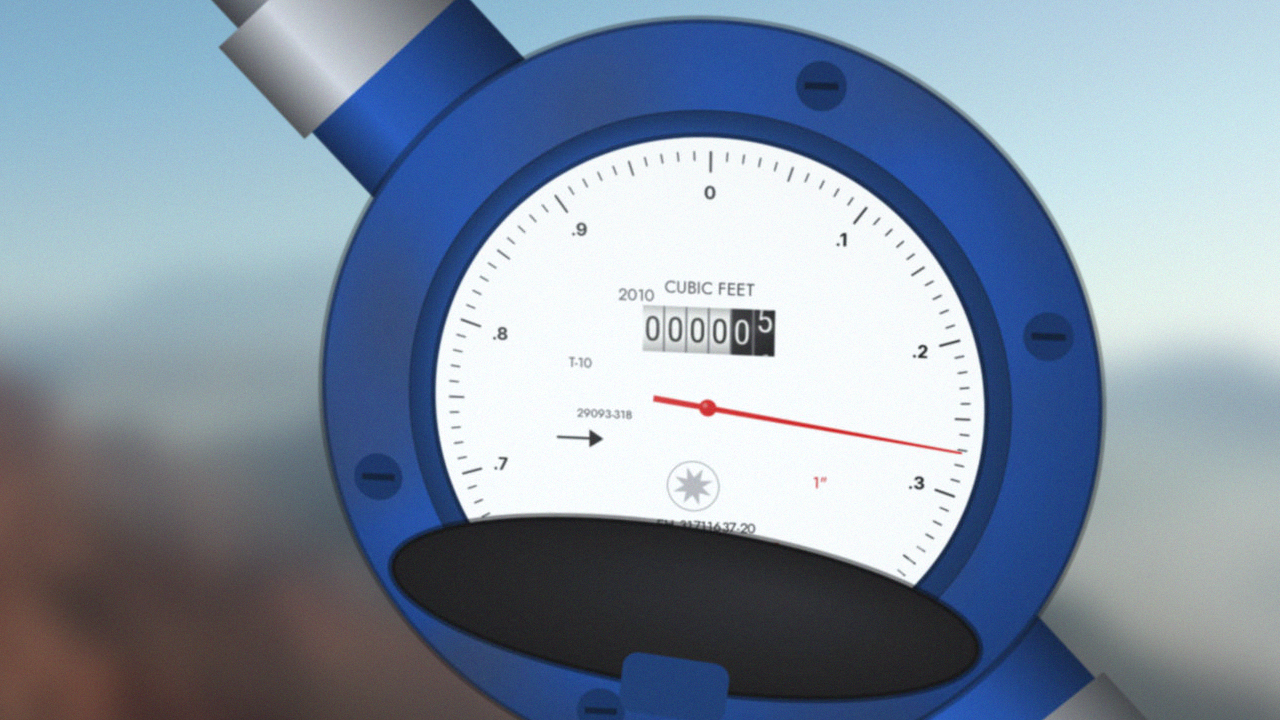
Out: 5.27ft³
